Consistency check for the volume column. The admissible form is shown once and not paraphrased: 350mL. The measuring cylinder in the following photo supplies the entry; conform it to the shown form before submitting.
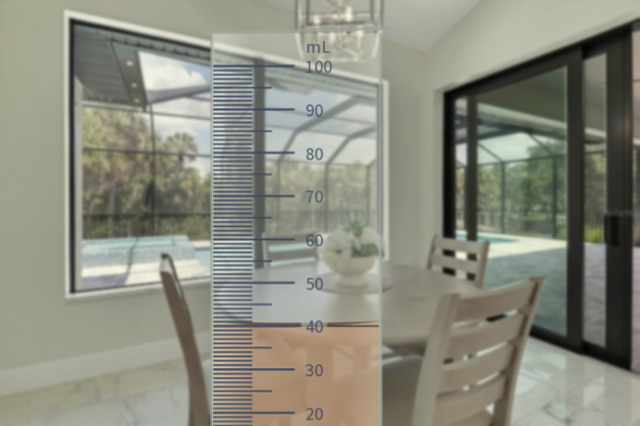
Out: 40mL
